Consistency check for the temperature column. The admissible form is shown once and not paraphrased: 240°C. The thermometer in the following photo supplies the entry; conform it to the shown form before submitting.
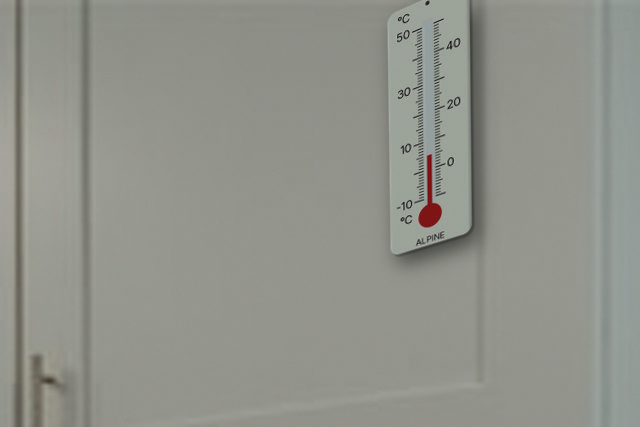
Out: 5°C
